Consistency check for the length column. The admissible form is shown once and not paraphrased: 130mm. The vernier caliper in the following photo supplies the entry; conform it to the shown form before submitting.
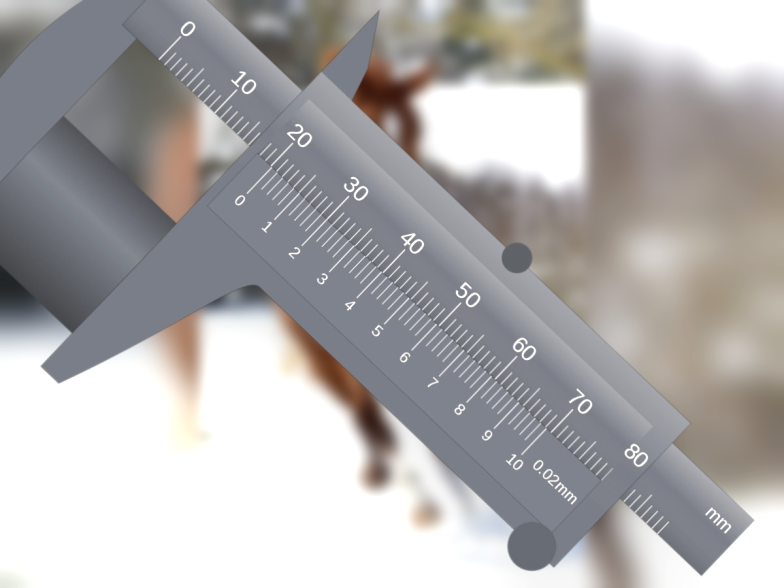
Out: 20.2mm
